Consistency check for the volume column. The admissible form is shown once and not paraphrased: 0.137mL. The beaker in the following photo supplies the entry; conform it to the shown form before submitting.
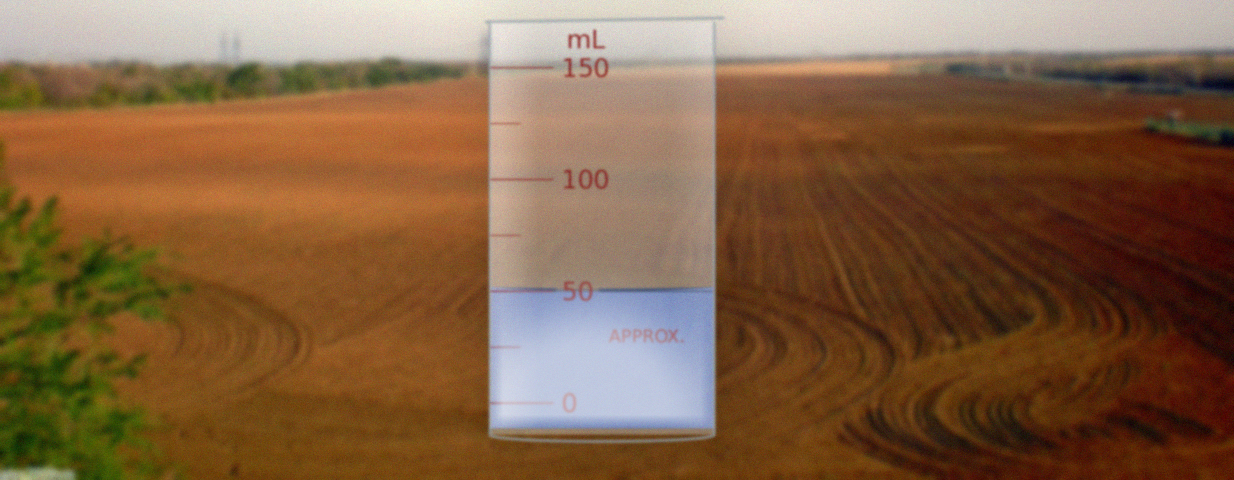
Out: 50mL
